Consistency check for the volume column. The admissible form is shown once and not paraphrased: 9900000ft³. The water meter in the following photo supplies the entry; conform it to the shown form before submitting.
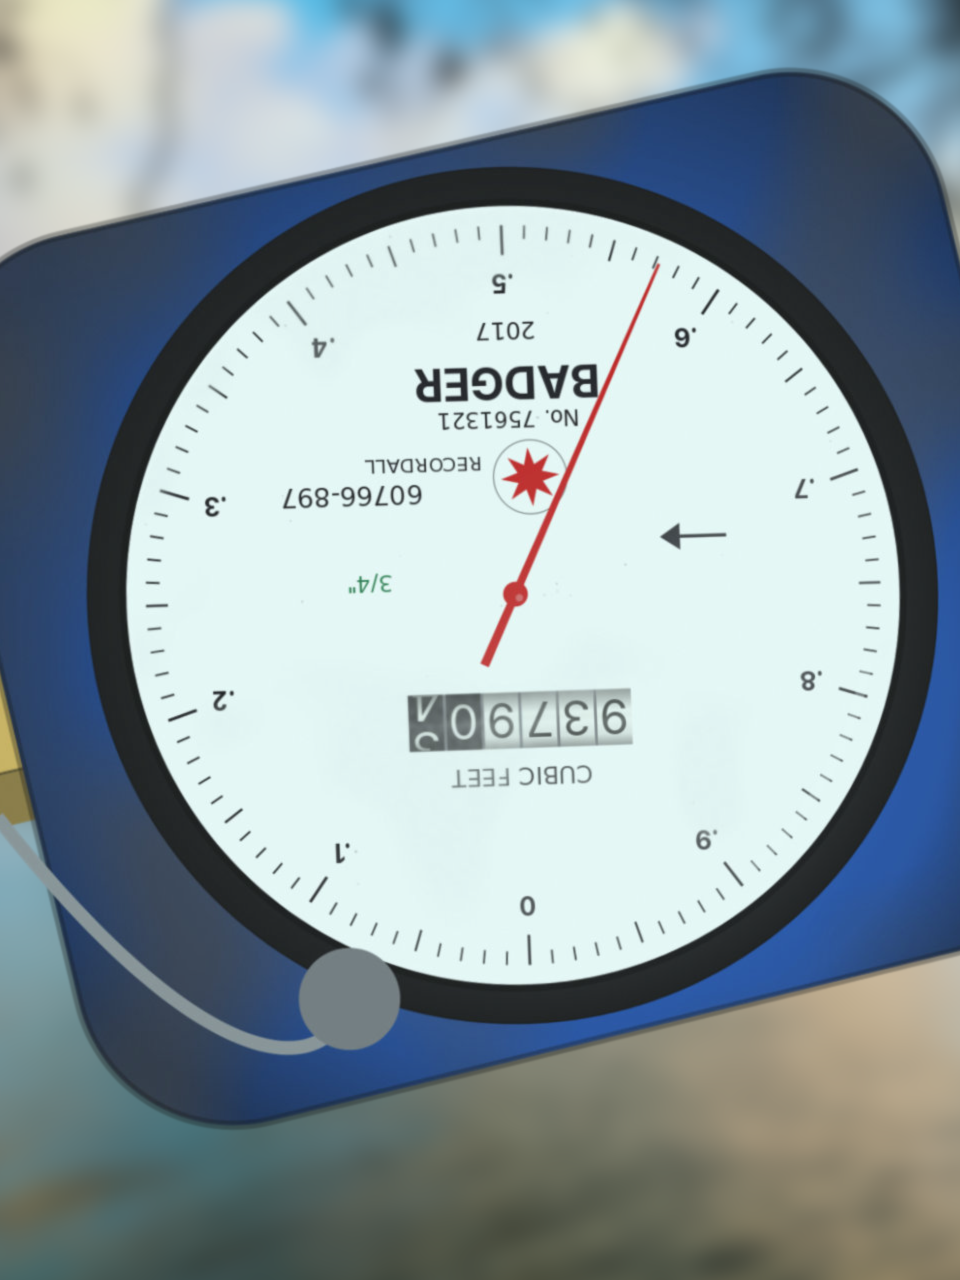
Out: 937903.57ft³
